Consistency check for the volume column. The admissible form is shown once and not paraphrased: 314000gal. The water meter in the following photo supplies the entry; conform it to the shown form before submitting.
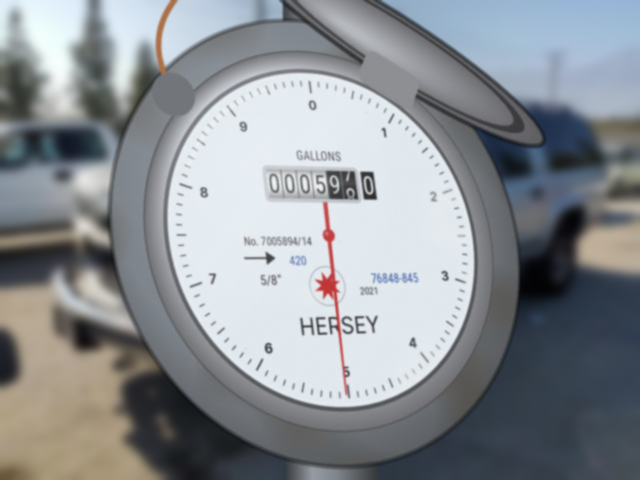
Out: 5975.0gal
